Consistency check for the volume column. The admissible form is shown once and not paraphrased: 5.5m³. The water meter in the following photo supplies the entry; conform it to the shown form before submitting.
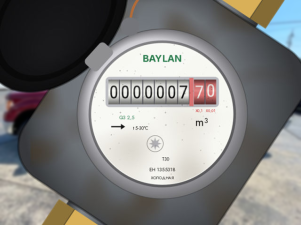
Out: 7.70m³
